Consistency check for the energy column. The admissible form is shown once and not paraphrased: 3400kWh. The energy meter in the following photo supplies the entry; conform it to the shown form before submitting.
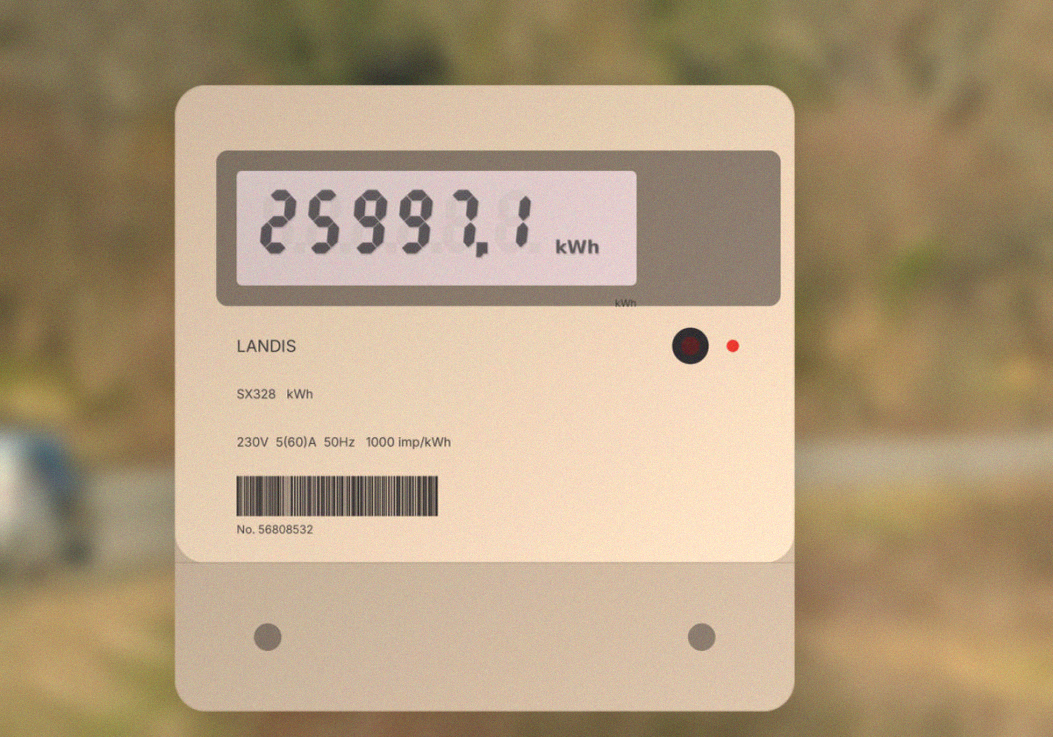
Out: 25997.1kWh
